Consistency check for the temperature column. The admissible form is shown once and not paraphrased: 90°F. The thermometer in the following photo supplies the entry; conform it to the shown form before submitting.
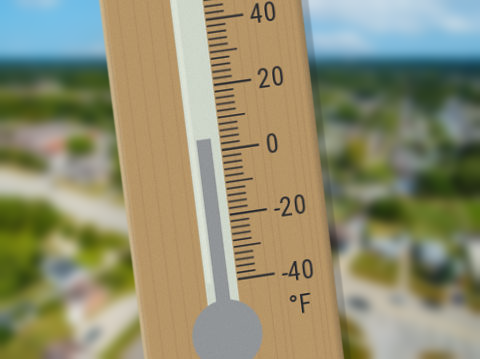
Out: 4°F
